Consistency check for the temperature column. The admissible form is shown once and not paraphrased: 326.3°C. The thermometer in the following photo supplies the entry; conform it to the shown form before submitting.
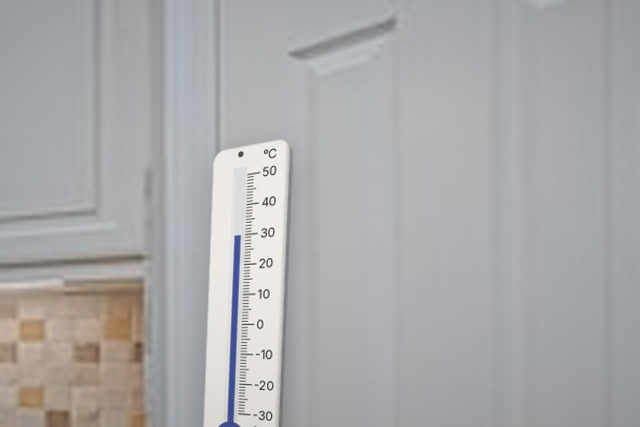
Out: 30°C
